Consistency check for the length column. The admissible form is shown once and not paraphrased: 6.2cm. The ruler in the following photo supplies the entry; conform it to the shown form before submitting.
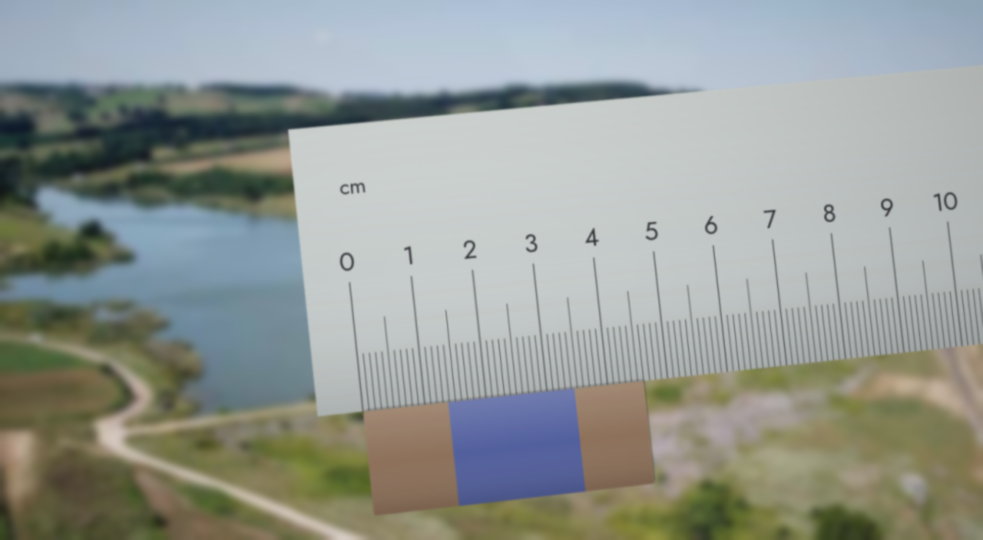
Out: 4.6cm
